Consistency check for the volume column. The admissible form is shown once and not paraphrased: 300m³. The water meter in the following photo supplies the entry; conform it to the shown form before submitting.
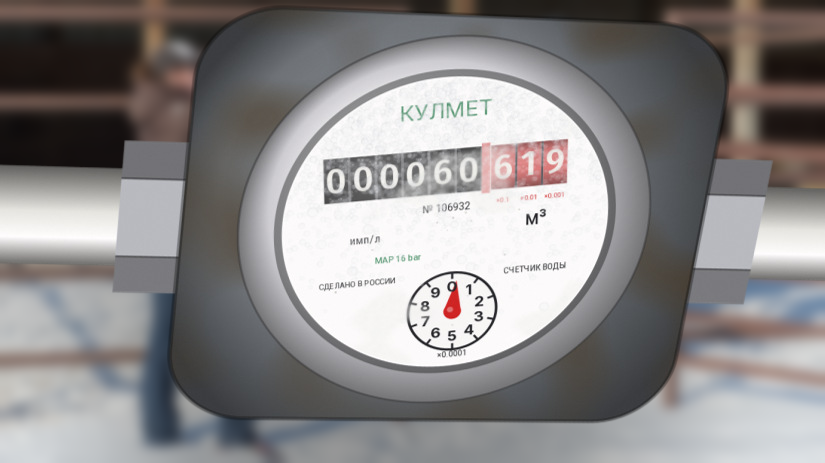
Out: 60.6190m³
